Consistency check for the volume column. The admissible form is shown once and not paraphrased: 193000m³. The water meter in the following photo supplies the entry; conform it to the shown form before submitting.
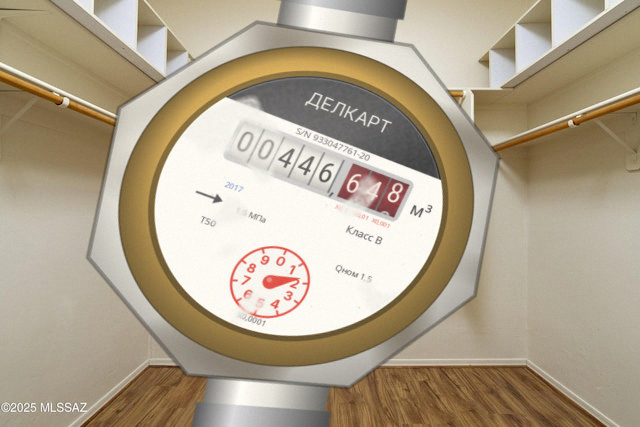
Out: 446.6481m³
